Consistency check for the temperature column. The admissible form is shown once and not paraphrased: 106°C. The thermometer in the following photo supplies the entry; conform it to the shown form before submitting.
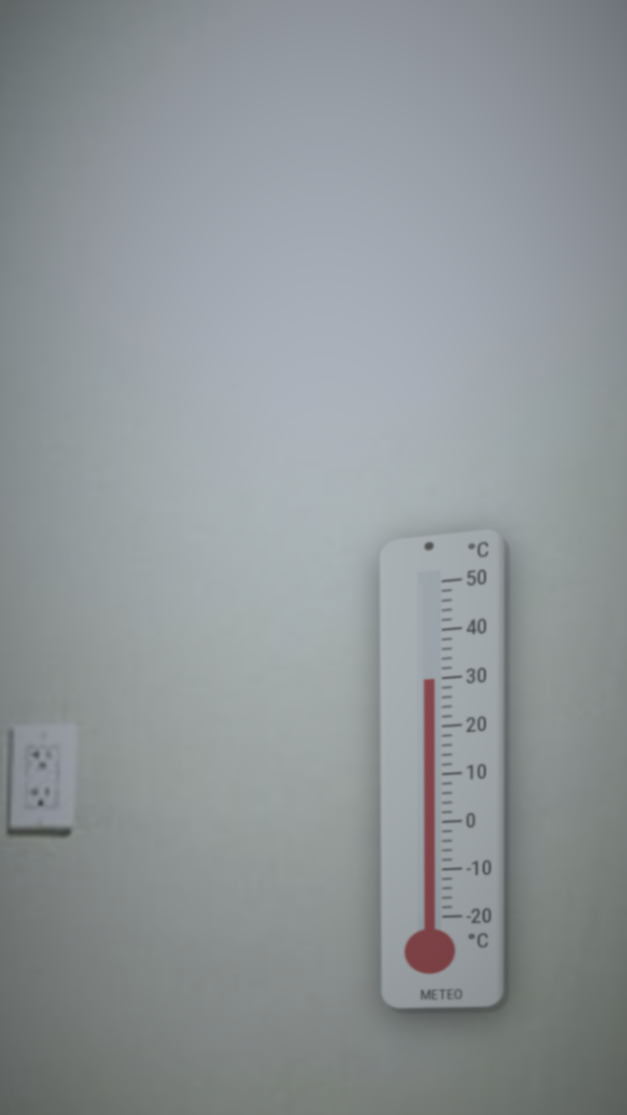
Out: 30°C
